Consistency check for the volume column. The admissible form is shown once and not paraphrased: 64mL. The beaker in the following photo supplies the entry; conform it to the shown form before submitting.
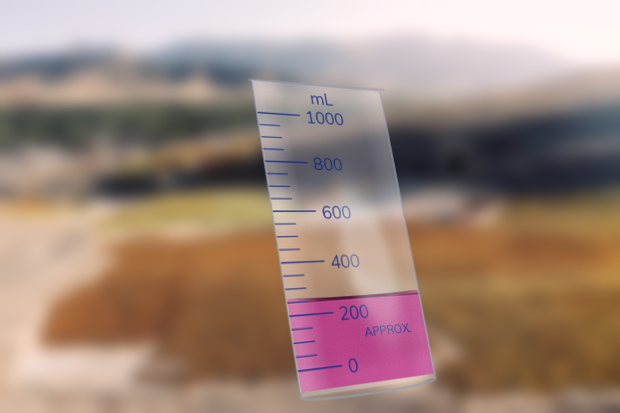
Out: 250mL
